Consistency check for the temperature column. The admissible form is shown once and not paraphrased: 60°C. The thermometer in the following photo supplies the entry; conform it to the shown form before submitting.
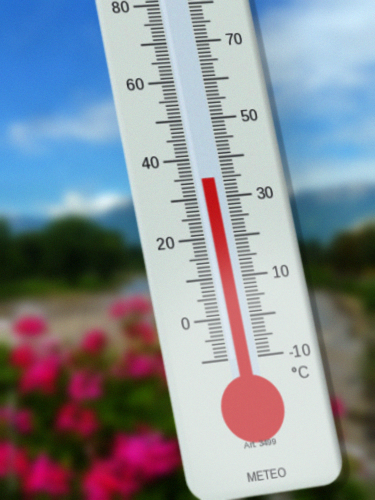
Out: 35°C
